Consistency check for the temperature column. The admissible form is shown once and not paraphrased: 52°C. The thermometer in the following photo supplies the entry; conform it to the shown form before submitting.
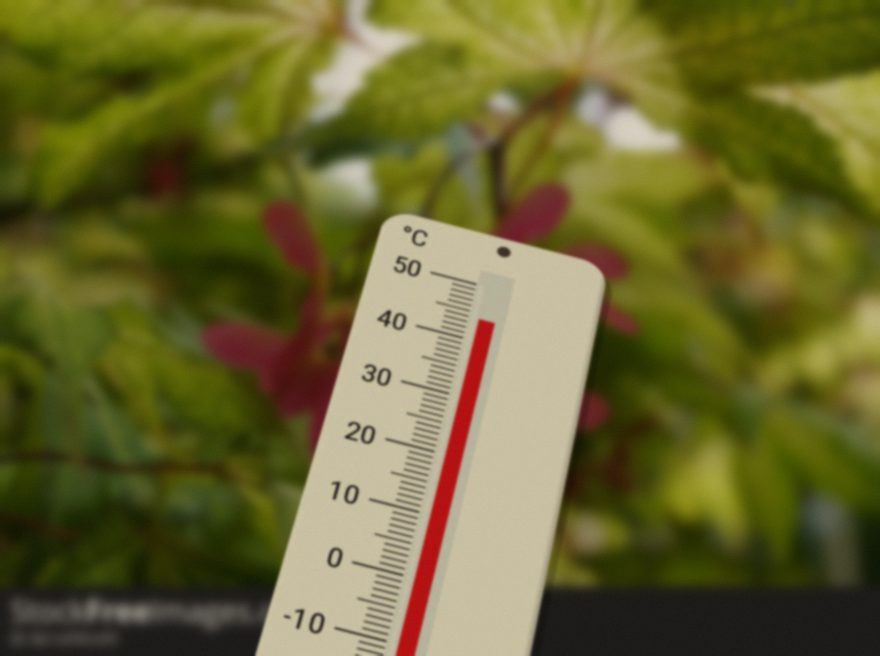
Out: 44°C
